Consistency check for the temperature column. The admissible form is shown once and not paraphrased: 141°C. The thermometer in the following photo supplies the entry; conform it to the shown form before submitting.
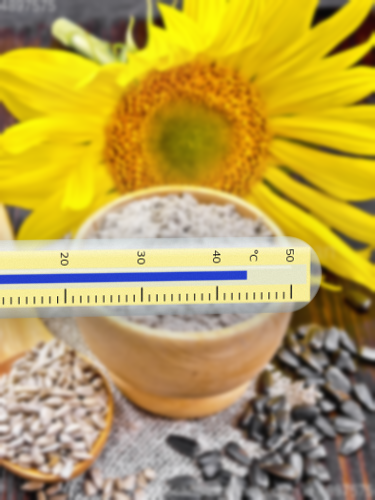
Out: 44°C
